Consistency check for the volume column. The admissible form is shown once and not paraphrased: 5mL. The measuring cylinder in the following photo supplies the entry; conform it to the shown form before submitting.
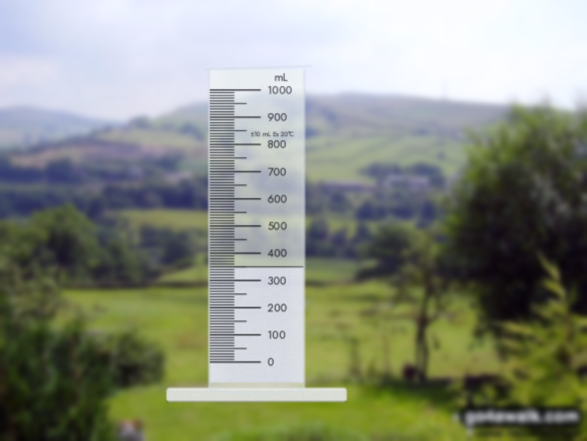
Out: 350mL
